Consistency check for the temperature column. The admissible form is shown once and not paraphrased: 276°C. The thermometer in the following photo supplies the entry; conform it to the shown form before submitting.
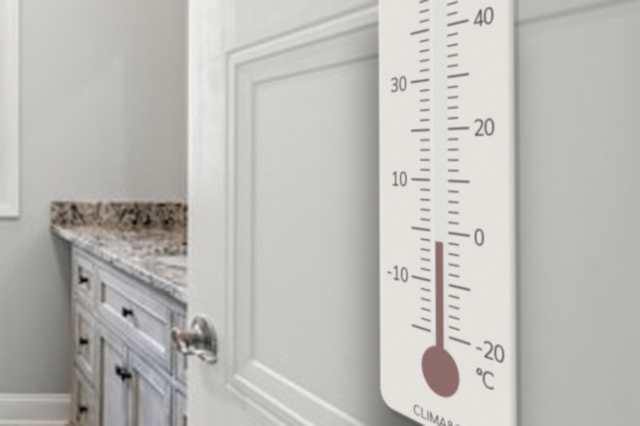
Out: -2°C
